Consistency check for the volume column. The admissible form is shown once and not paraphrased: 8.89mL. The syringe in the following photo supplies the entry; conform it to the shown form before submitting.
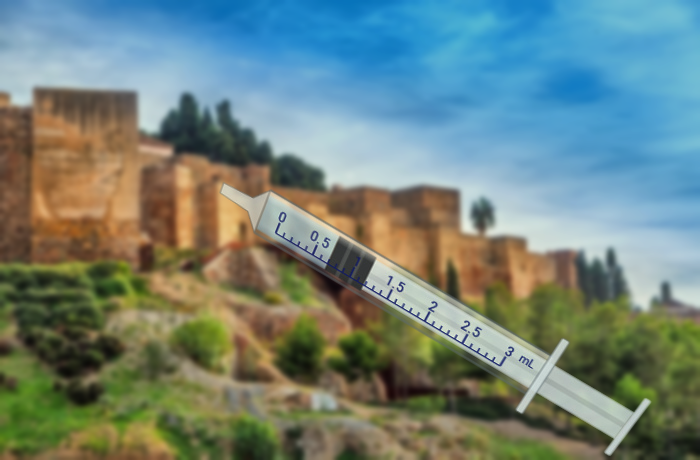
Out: 0.7mL
